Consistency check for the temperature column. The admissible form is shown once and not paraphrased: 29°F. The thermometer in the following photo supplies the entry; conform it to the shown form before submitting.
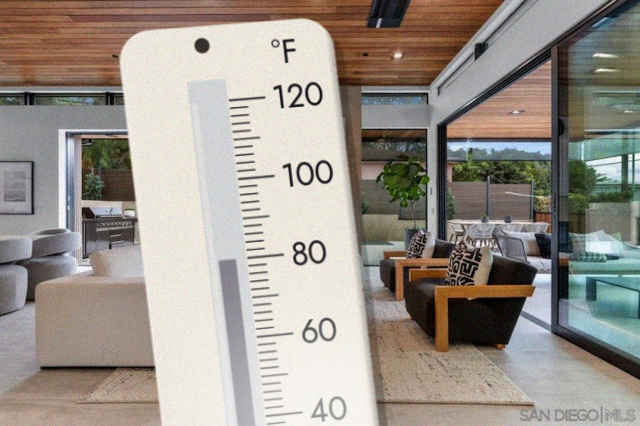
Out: 80°F
